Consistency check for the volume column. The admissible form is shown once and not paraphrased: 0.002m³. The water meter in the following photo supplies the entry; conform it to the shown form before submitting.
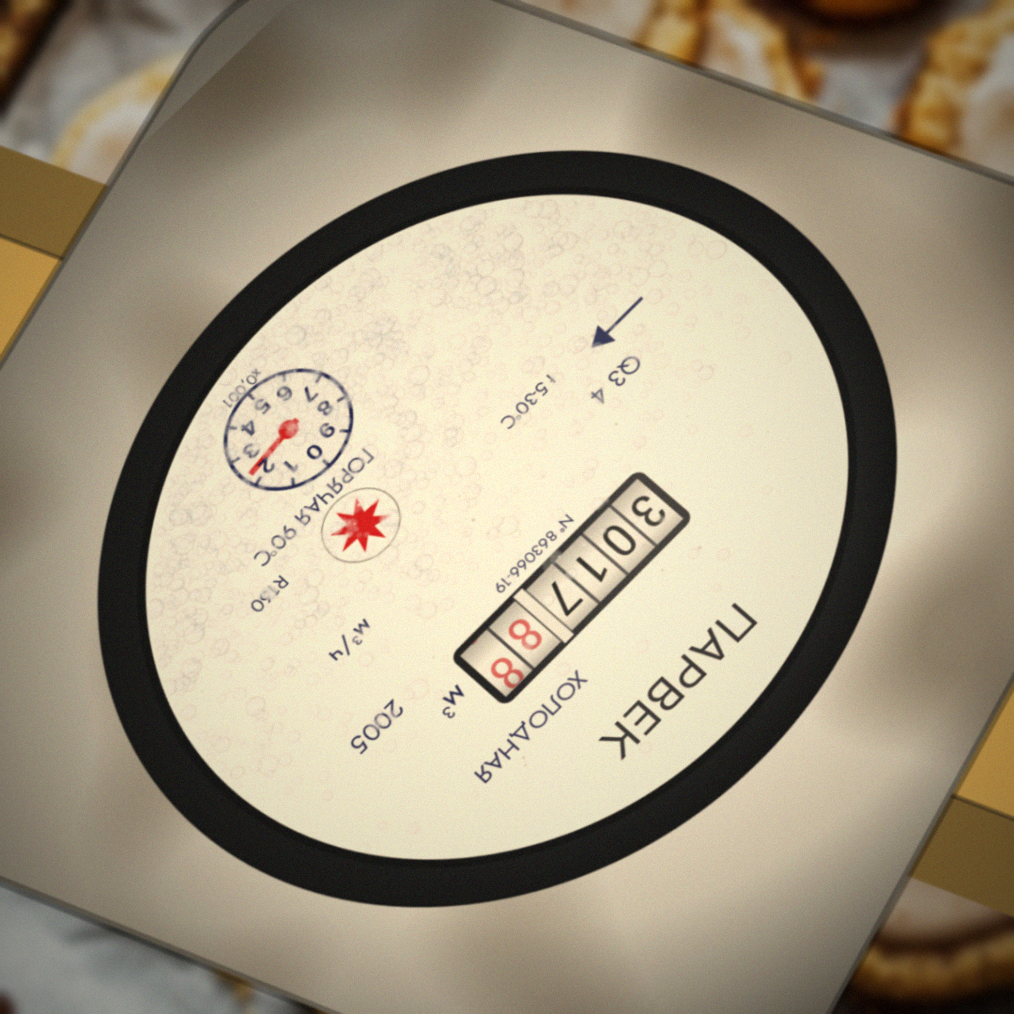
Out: 3017.882m³
